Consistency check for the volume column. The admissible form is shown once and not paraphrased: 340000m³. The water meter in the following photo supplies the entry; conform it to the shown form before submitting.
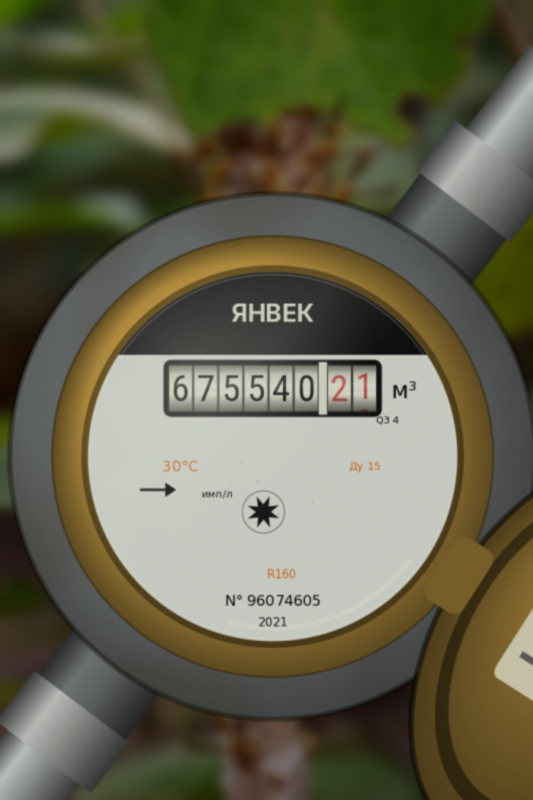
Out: 675540.21m³
